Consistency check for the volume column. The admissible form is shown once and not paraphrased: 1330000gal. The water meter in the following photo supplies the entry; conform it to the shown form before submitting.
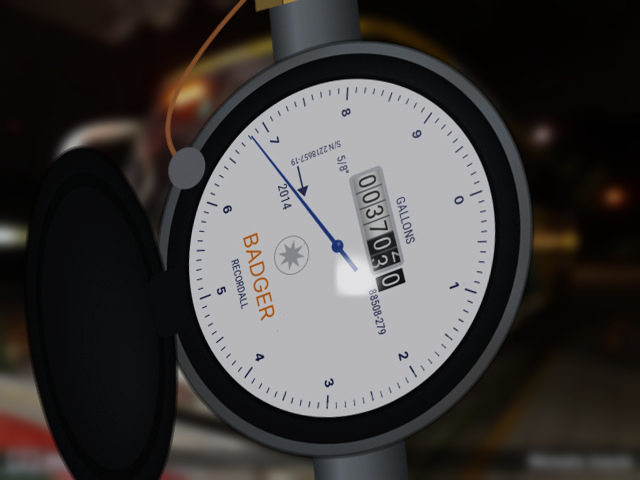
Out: 37026.8gal
